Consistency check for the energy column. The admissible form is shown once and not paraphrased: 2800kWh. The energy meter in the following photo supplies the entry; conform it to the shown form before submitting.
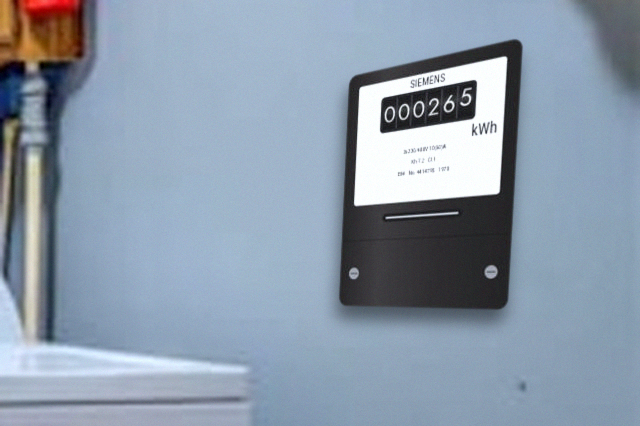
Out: 265kWh
